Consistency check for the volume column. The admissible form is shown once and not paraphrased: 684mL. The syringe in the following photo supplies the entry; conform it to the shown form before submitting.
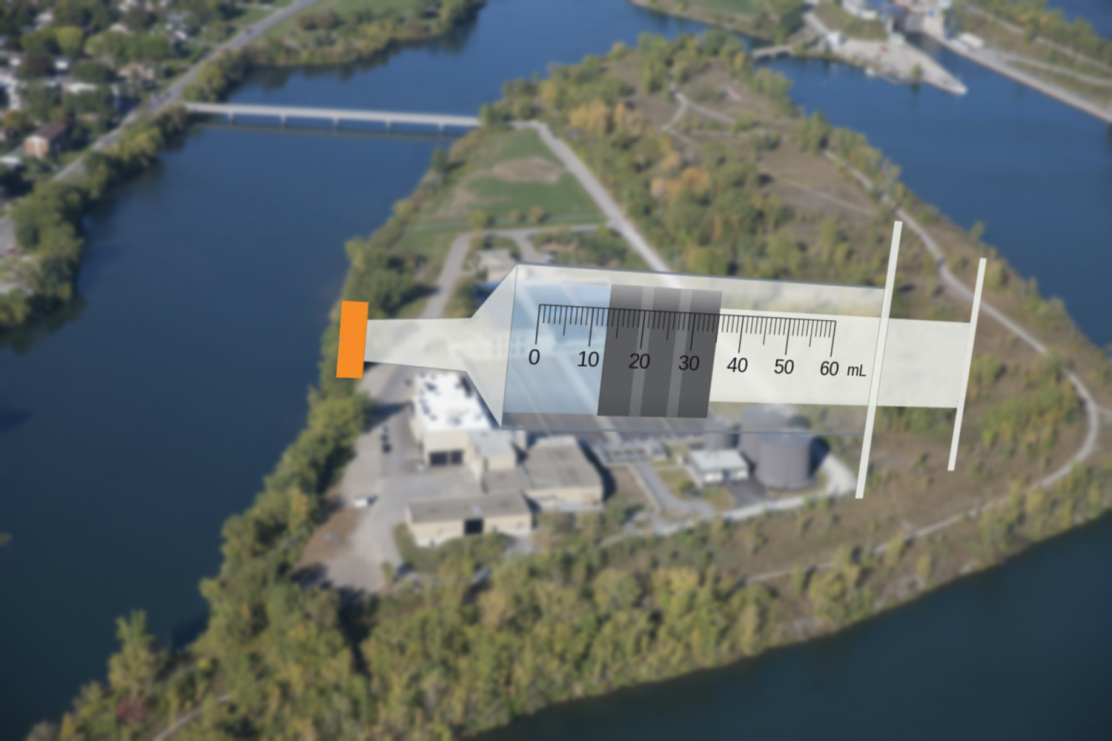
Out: 13mL
